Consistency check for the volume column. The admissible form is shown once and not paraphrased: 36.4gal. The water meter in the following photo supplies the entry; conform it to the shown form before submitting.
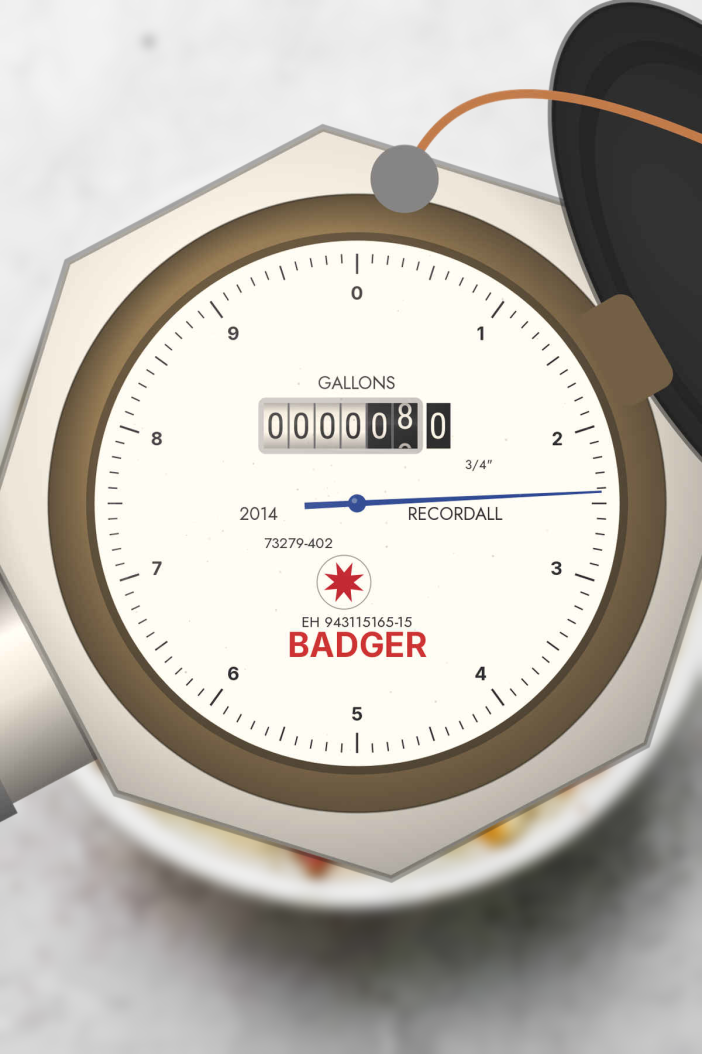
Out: 82.4gal
